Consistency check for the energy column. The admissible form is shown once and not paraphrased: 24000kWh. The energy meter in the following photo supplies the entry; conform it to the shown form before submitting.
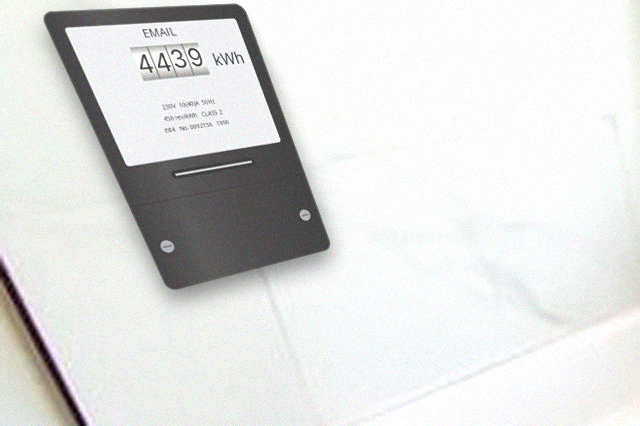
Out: 4439kWh
